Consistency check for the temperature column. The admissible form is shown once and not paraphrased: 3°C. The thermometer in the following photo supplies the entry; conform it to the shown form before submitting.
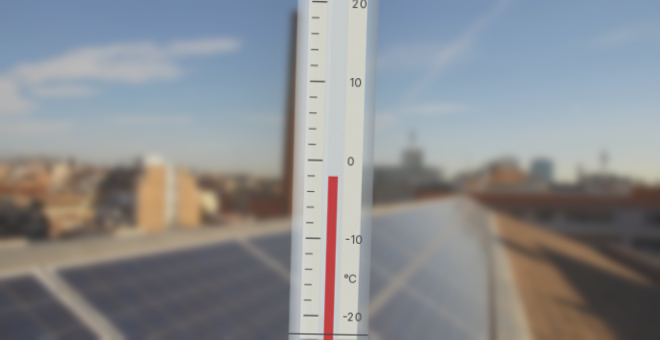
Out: -2°C
